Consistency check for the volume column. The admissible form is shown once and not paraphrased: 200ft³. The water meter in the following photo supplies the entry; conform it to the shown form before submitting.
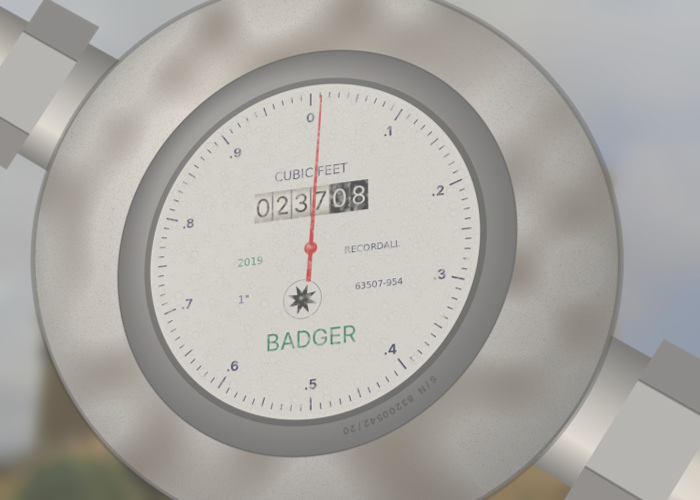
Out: 23708.01ft³
